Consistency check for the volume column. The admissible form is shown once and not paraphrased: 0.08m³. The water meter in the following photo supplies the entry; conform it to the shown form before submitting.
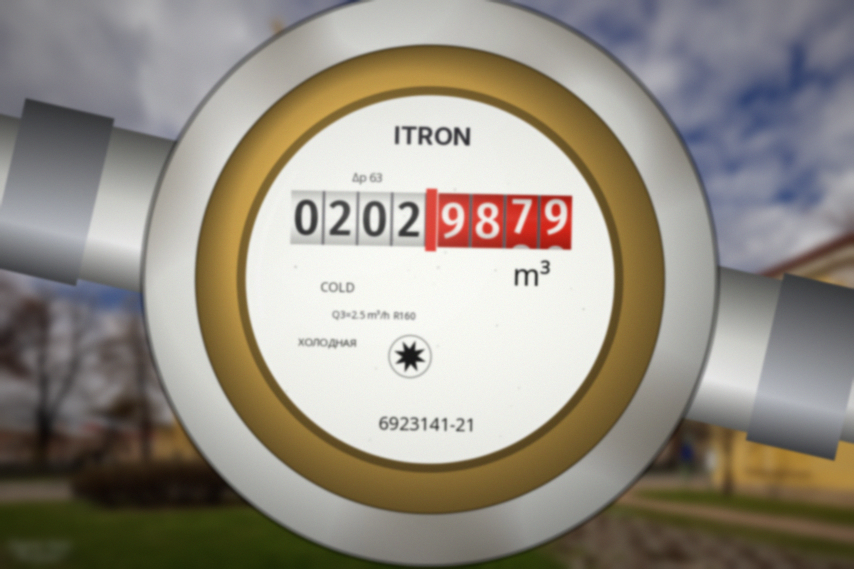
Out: 202.9879m³
